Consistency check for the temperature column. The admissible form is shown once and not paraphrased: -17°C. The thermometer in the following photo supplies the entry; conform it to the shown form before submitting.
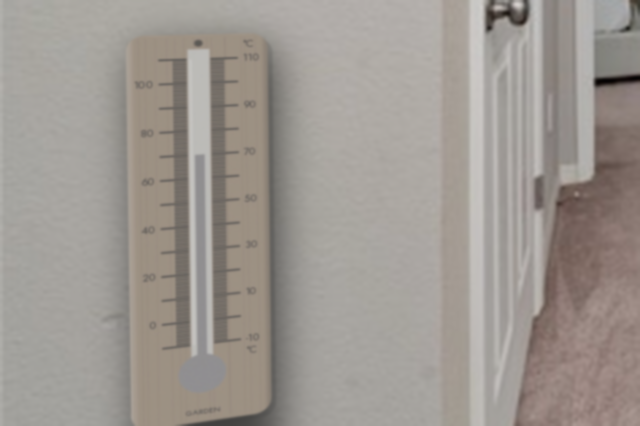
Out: 70°C
